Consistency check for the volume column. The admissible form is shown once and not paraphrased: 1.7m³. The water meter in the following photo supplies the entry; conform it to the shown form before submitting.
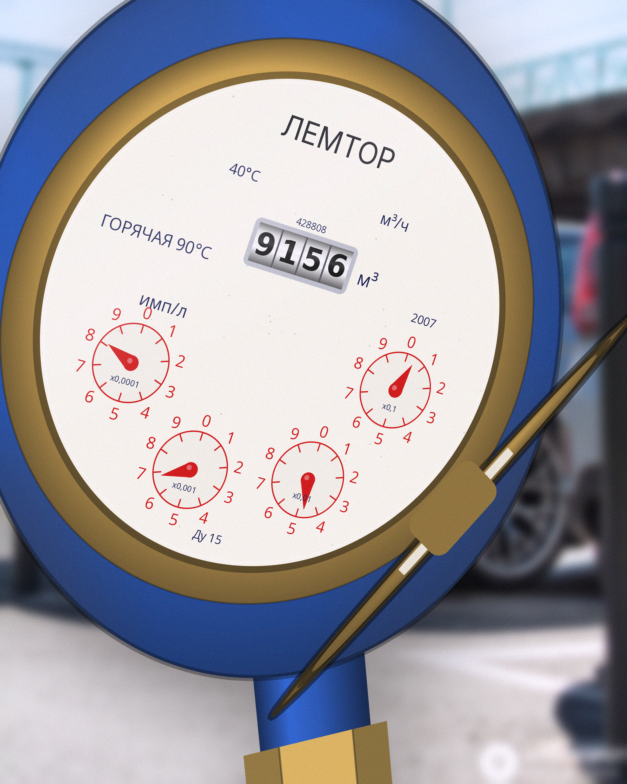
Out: 9156.0468m³
